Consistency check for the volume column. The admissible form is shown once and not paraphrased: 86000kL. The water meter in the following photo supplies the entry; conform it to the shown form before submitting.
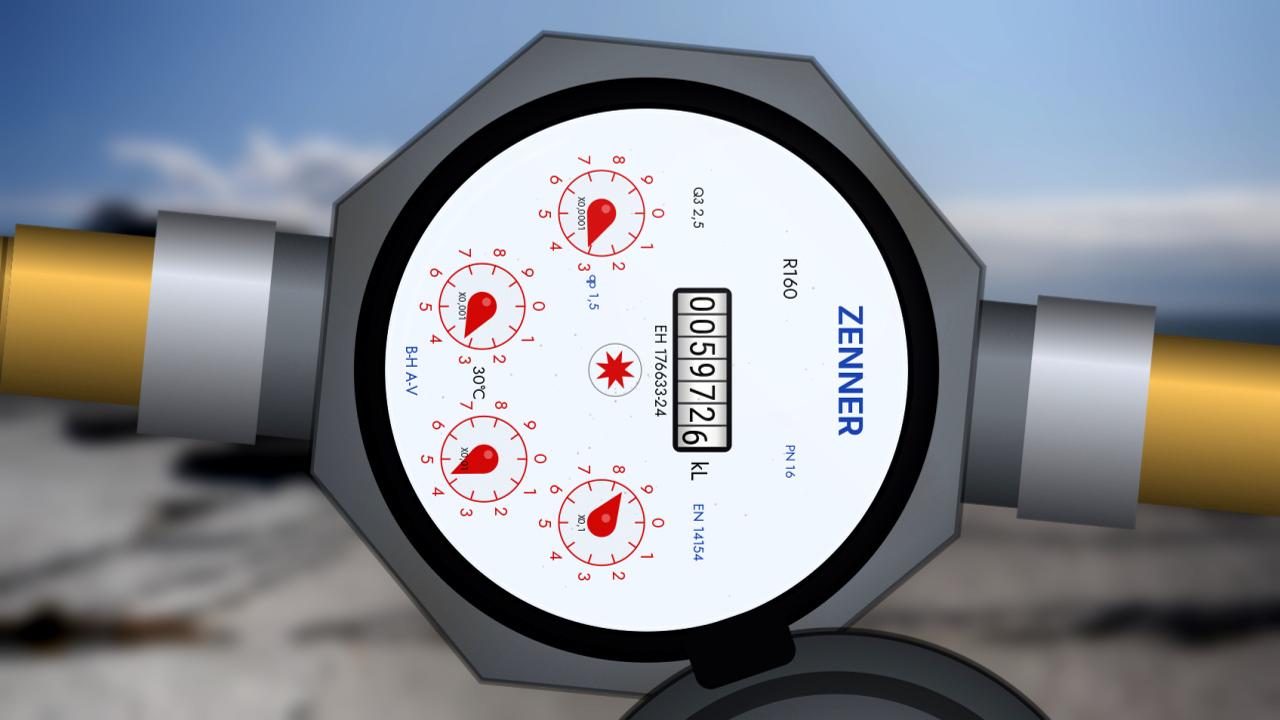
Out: 59725.8433kL
